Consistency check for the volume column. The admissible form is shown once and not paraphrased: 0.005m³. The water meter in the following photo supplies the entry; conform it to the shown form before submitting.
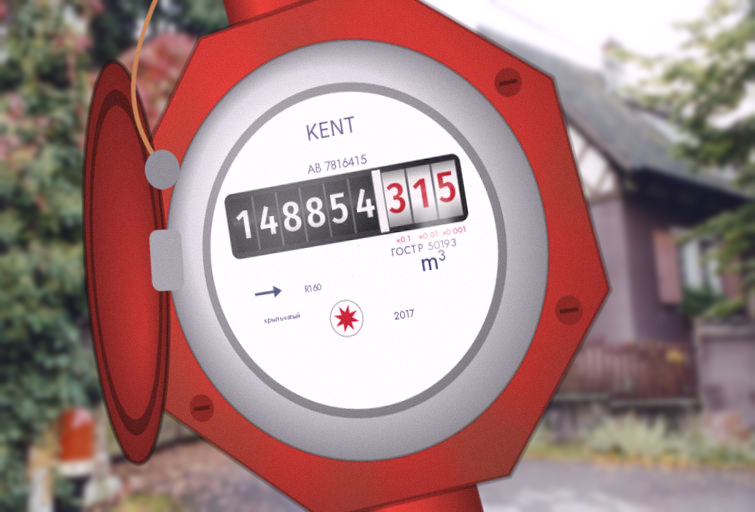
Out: 148854.315m³
